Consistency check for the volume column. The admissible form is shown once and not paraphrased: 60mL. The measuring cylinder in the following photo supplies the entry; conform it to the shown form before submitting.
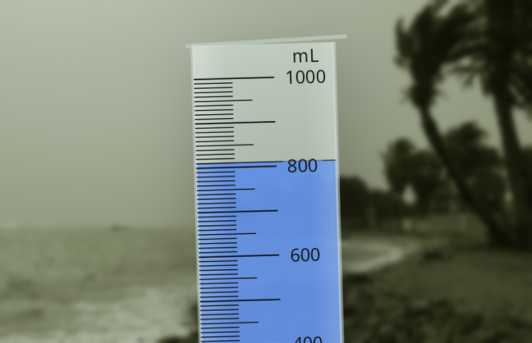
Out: 810mL
